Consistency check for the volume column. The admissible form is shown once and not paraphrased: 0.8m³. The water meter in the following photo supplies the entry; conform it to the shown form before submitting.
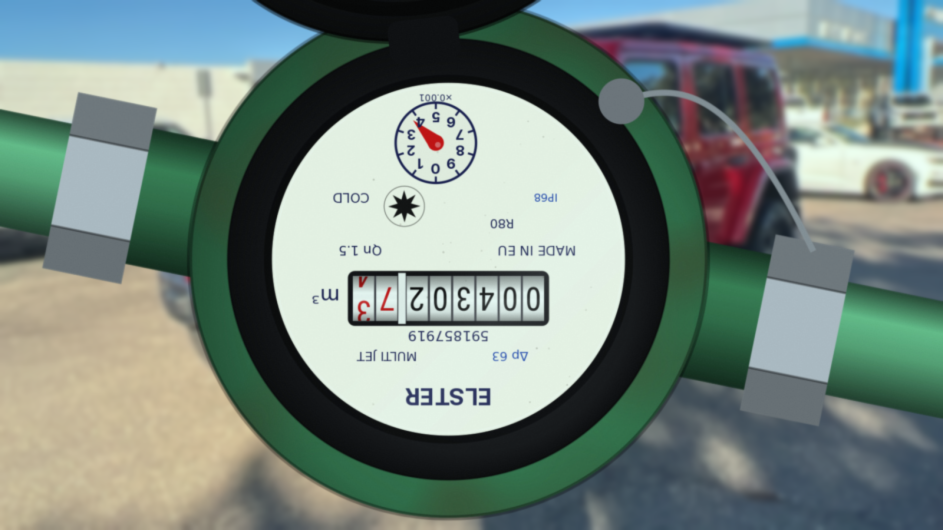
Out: 4302.733m³
